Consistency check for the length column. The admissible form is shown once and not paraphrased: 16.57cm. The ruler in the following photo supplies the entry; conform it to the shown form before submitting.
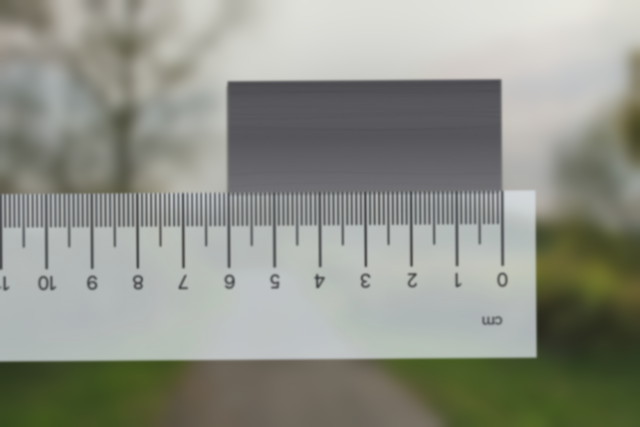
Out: 6cm
